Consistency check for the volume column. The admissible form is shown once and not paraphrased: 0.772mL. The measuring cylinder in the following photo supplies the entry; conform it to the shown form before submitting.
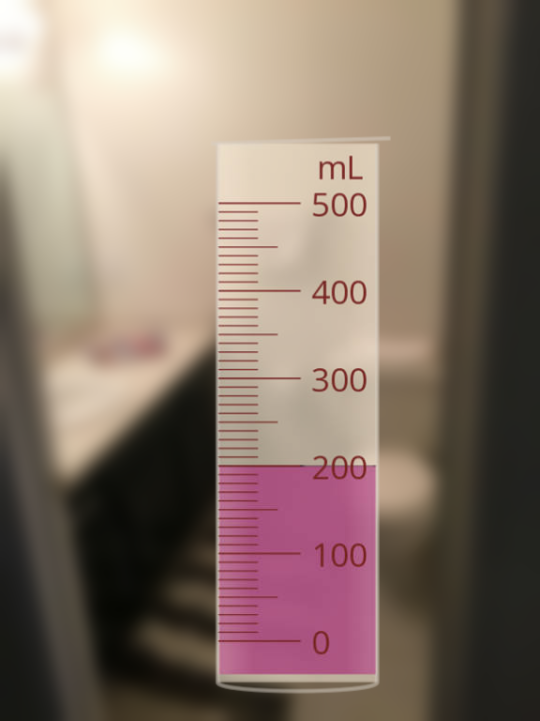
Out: 200mL
